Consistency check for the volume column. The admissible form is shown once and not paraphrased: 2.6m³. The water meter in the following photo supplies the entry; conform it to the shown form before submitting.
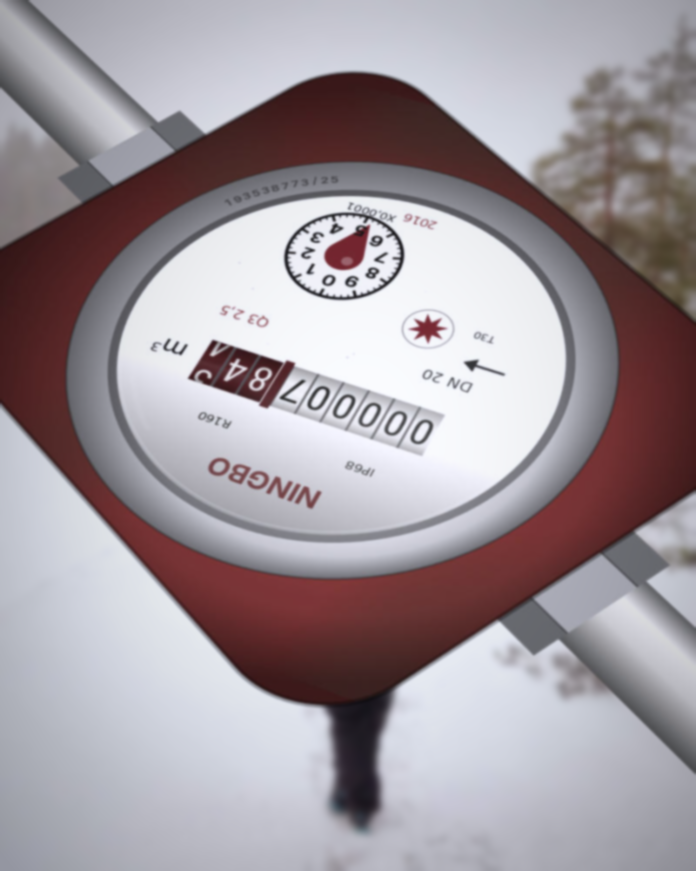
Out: 7.8435m³
